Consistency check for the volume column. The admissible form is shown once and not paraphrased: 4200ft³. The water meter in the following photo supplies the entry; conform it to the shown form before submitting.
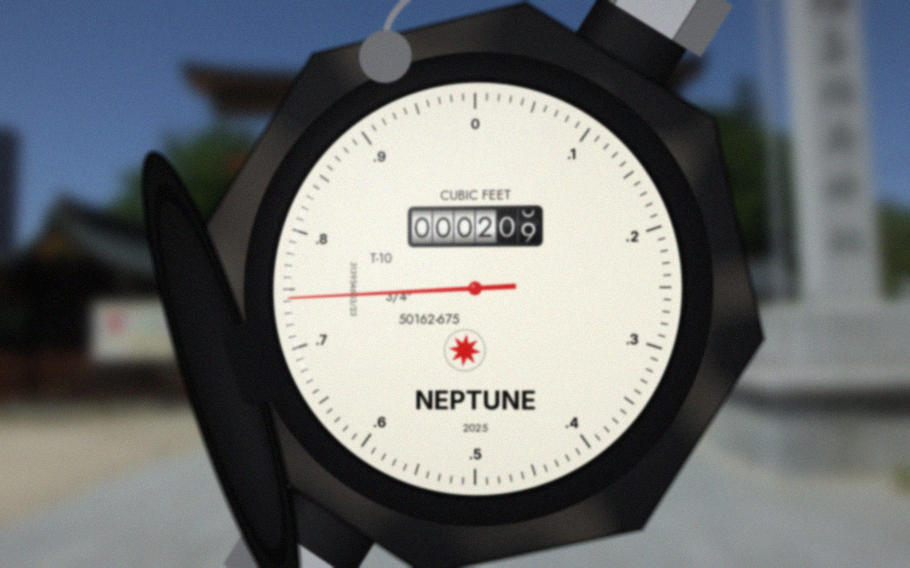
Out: 208.74ft³
